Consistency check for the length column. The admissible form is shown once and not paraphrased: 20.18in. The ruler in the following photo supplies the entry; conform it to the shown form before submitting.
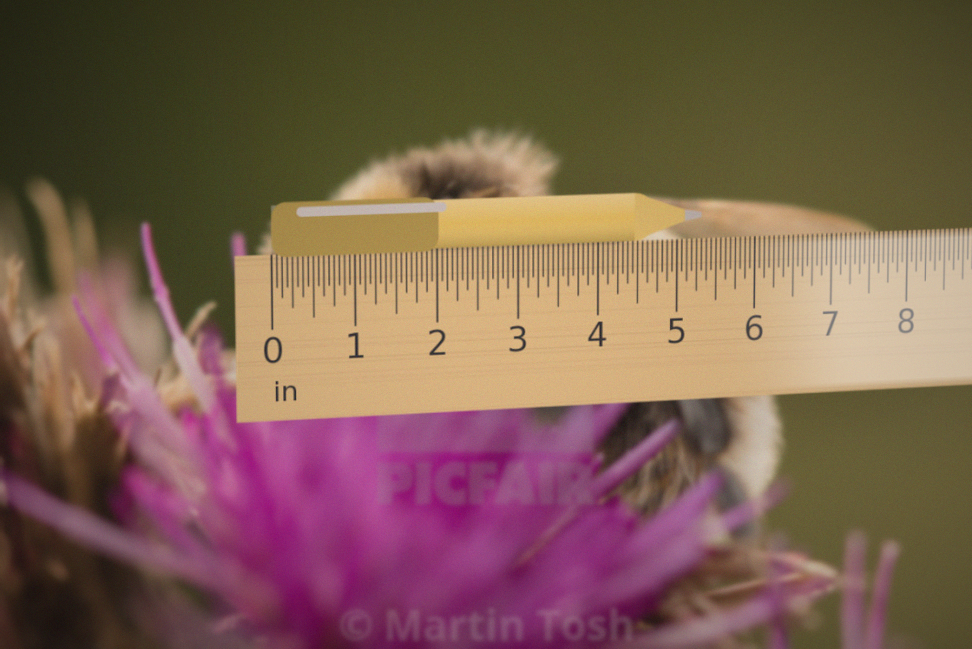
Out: 5.3125in
